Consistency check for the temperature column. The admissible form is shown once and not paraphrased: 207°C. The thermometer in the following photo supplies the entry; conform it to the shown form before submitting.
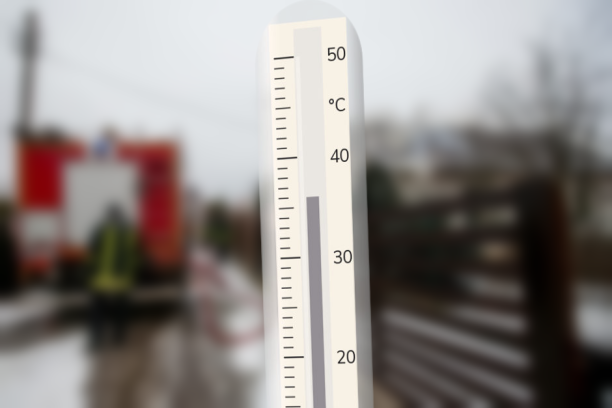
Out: 36°C
